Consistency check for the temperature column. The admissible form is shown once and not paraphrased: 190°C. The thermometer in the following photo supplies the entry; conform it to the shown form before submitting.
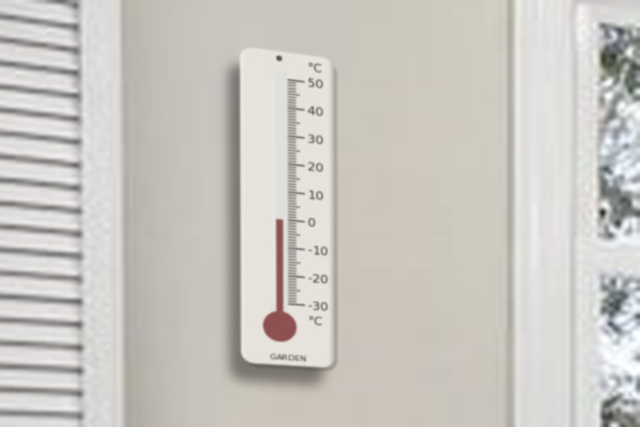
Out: 0°C
